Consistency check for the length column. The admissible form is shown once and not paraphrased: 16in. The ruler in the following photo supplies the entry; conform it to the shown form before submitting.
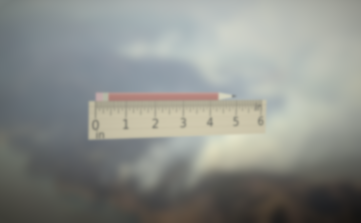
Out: 5in
